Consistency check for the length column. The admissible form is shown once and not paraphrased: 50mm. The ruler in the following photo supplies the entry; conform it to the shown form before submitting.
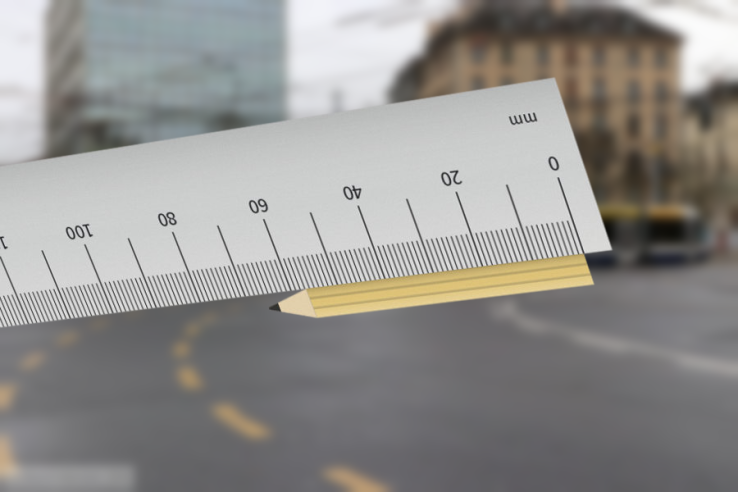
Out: 66mm
